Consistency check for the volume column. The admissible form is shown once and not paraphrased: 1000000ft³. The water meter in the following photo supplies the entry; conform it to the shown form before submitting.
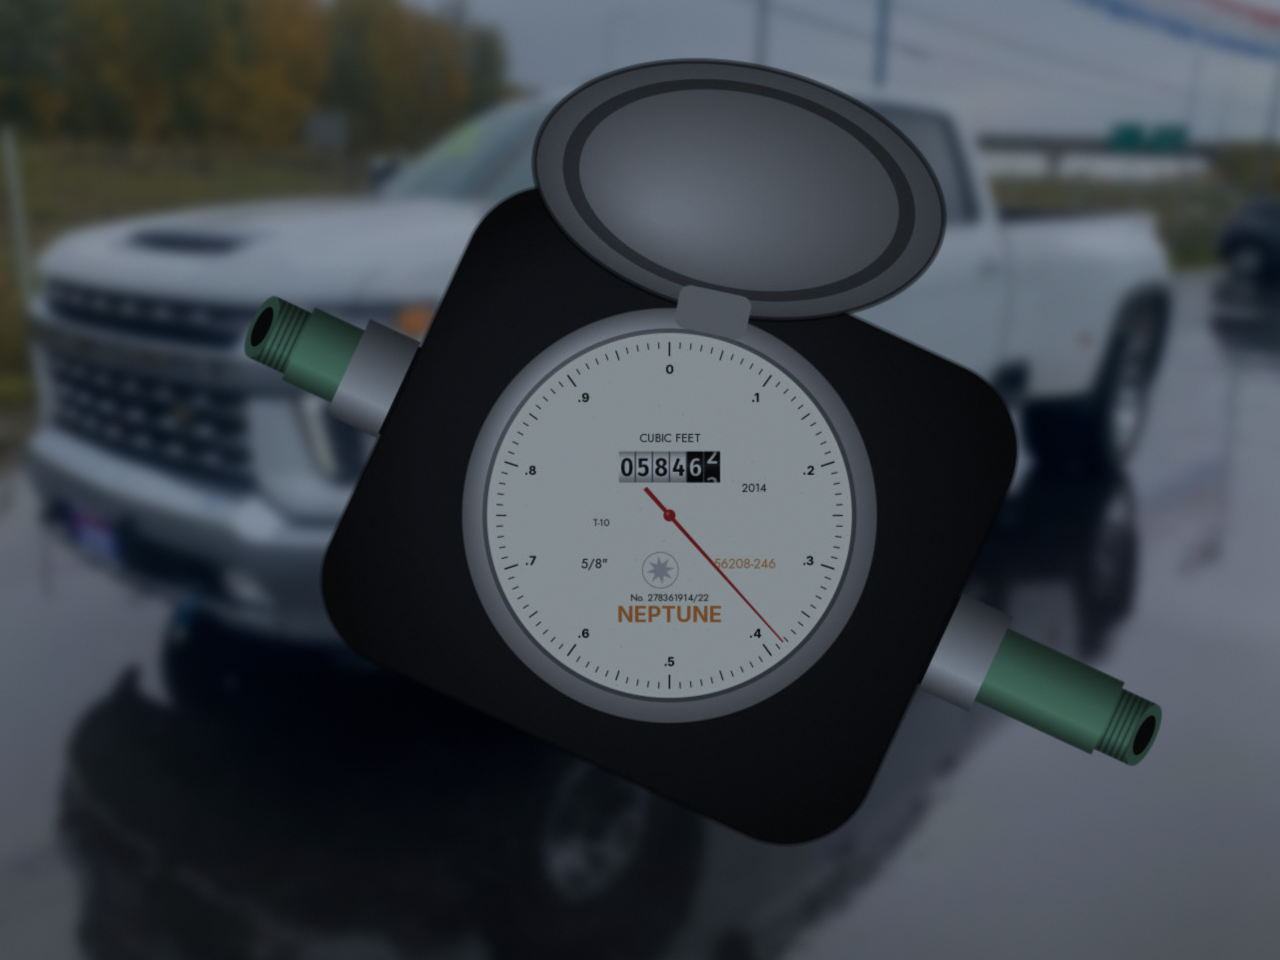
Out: 58462.38ft³
